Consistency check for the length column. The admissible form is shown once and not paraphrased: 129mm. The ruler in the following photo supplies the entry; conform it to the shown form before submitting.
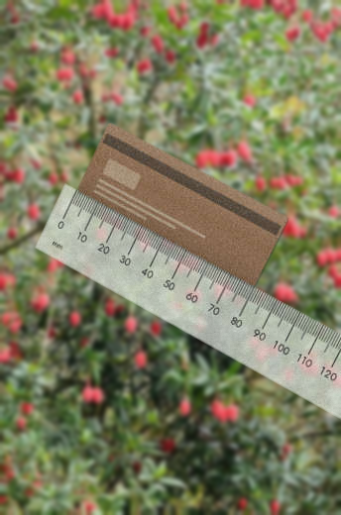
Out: 80mm
